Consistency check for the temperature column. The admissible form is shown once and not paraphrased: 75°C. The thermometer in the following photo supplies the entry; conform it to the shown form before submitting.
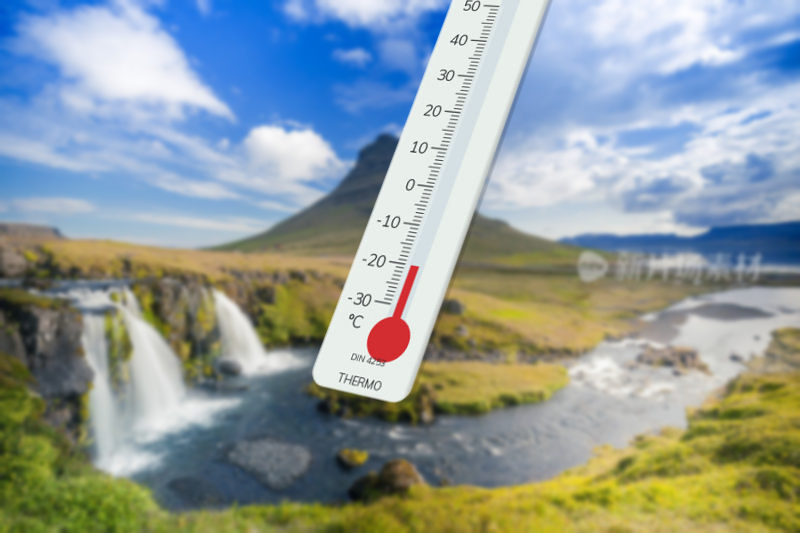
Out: -20°C
